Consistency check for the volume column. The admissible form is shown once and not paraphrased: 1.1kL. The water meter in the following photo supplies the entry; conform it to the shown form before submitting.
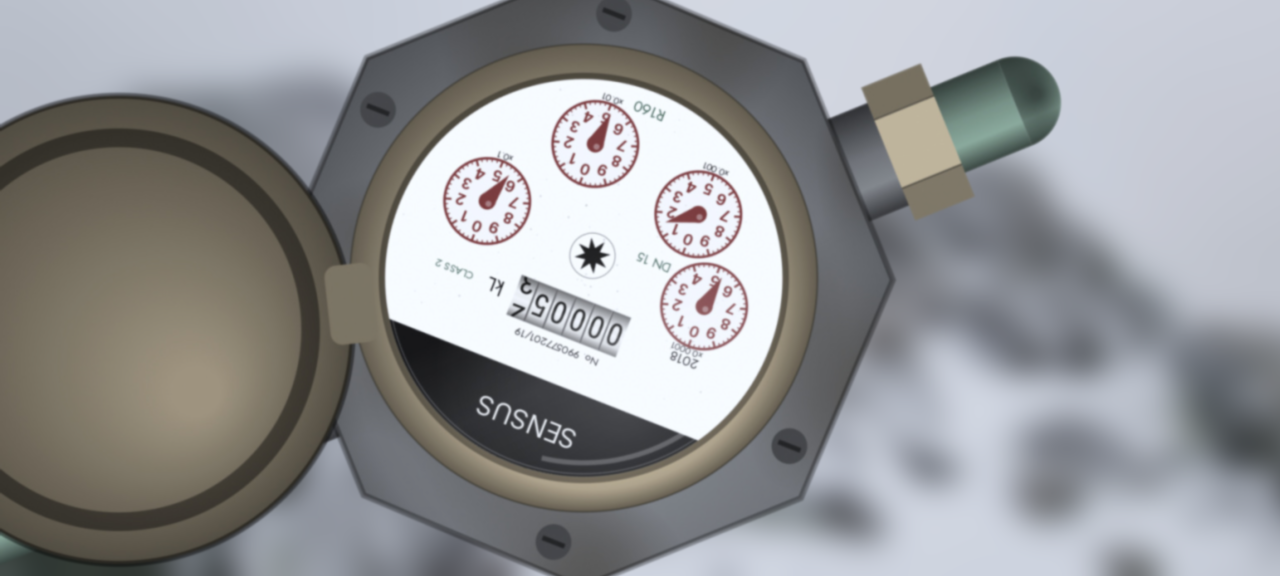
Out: 52.5515kL
